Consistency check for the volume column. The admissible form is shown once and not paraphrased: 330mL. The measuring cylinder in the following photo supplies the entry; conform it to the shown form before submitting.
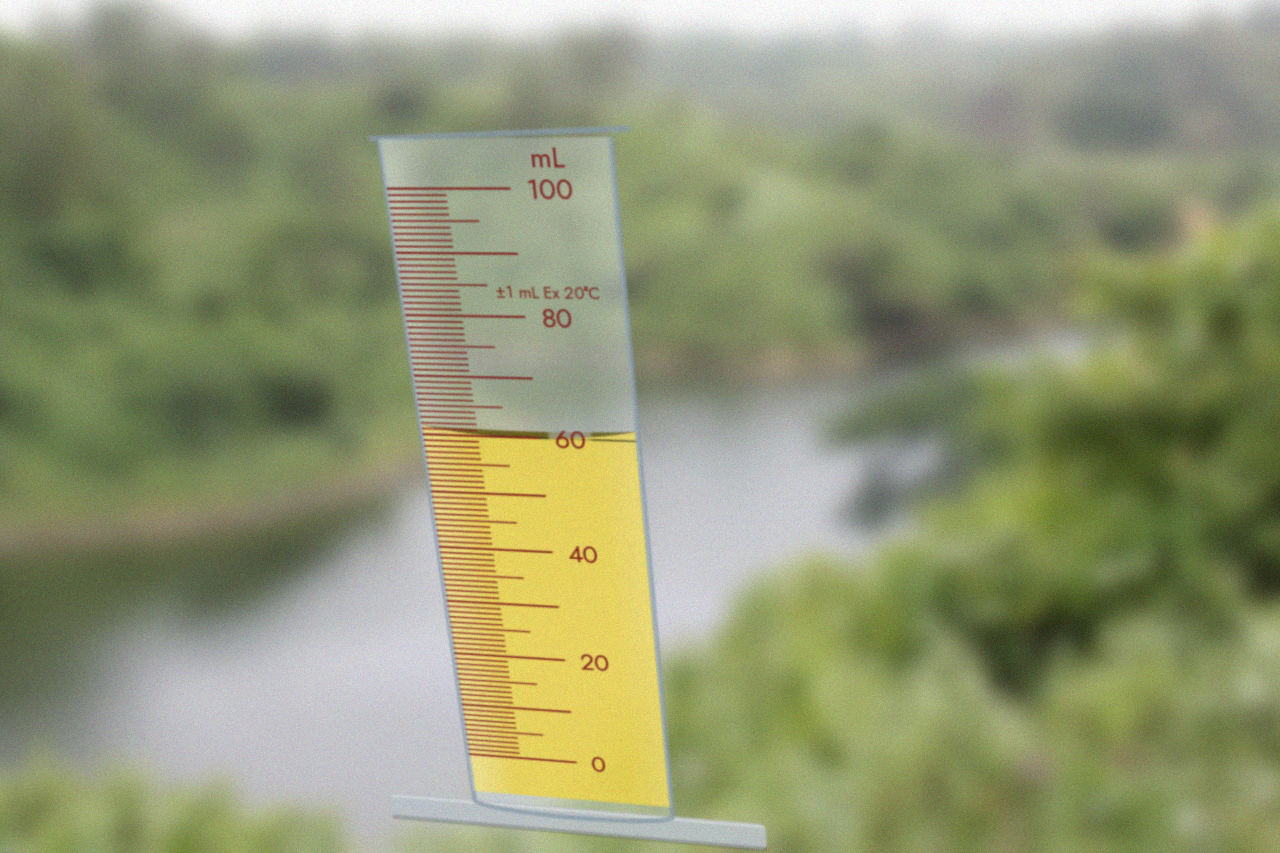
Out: 60mL
